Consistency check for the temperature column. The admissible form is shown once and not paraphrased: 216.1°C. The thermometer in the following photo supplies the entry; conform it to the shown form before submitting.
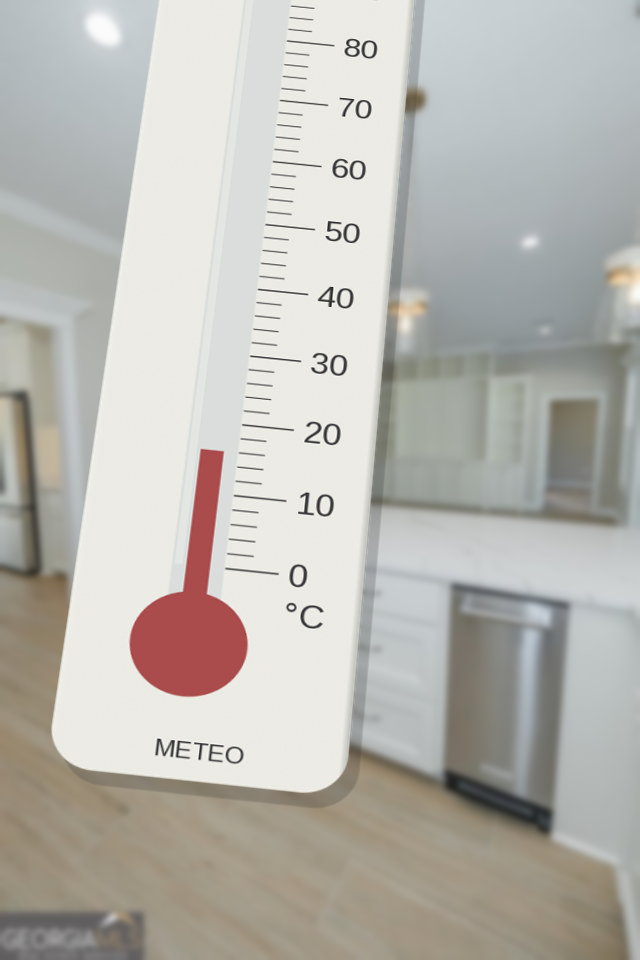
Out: 16°C
